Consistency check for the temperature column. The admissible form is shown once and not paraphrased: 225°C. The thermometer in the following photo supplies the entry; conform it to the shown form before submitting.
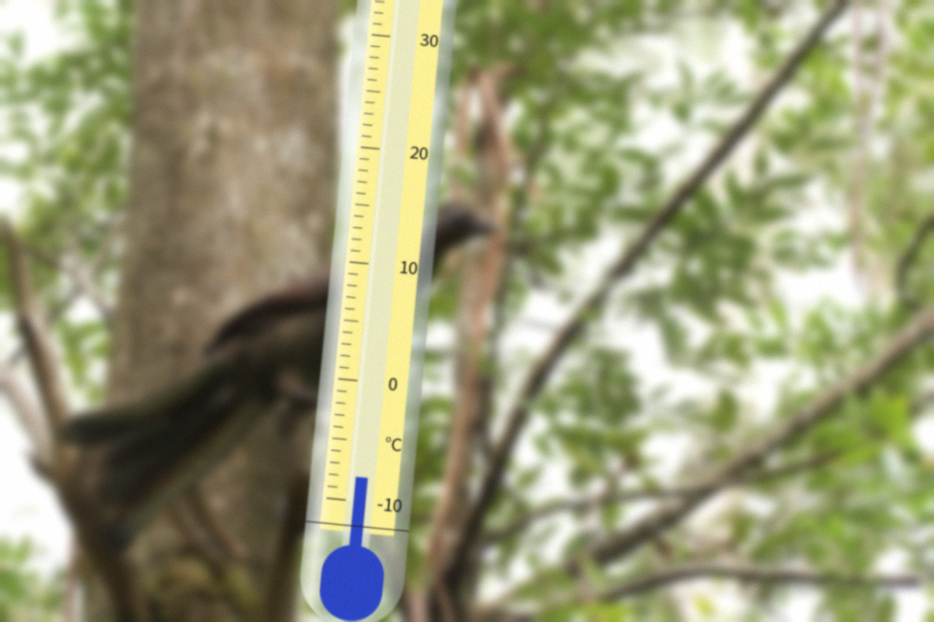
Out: -8°C
